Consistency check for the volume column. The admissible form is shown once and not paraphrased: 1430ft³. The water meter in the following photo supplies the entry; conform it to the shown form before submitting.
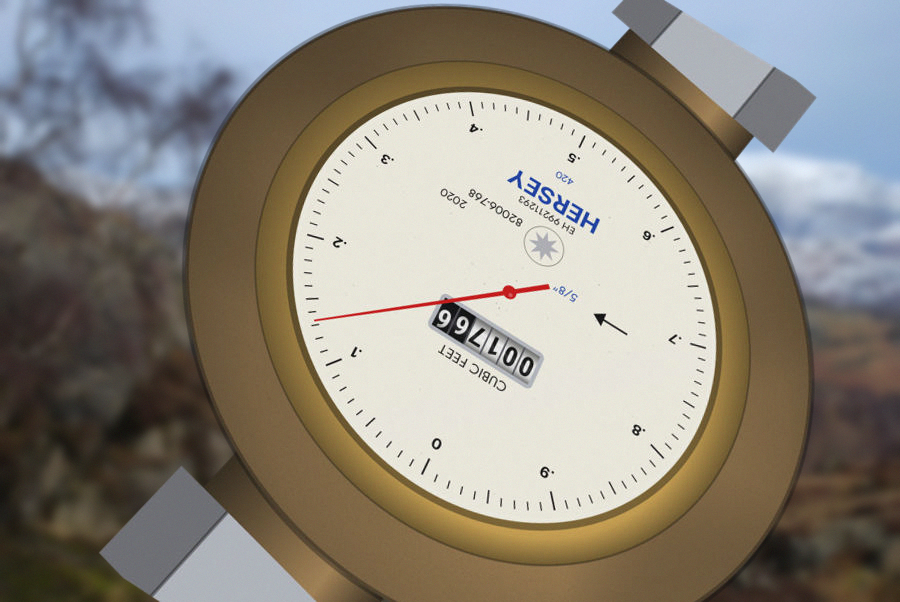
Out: 1766.13ft³
